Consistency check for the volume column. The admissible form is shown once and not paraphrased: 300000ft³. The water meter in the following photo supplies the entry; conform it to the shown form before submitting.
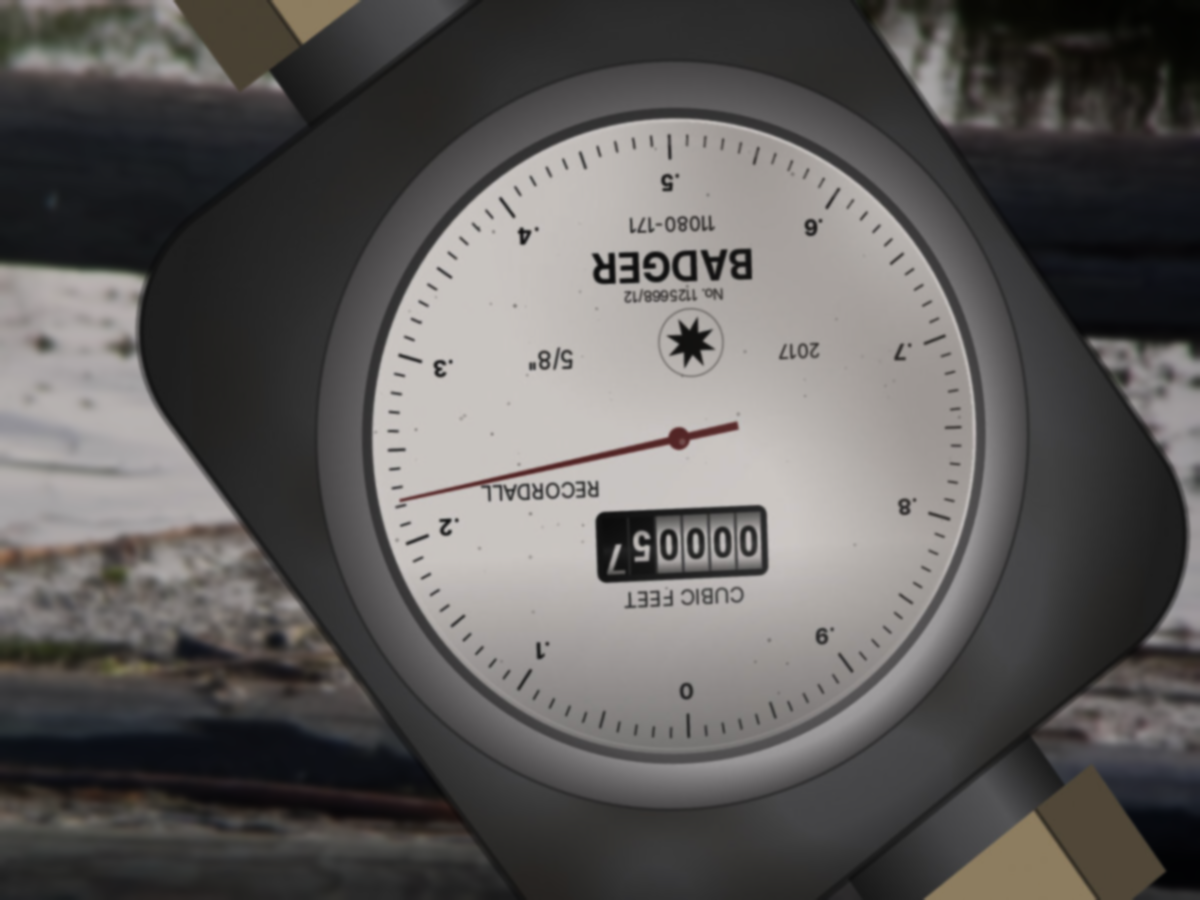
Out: 57.22ft³
